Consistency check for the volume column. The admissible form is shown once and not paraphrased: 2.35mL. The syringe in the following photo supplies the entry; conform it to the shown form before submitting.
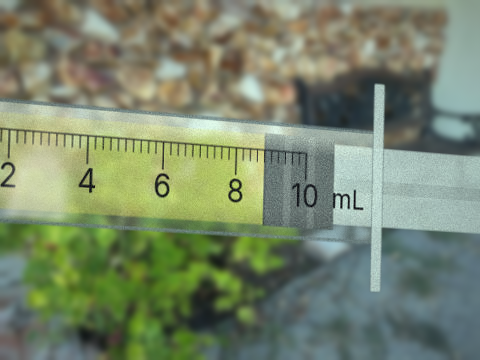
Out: 8.8mL
